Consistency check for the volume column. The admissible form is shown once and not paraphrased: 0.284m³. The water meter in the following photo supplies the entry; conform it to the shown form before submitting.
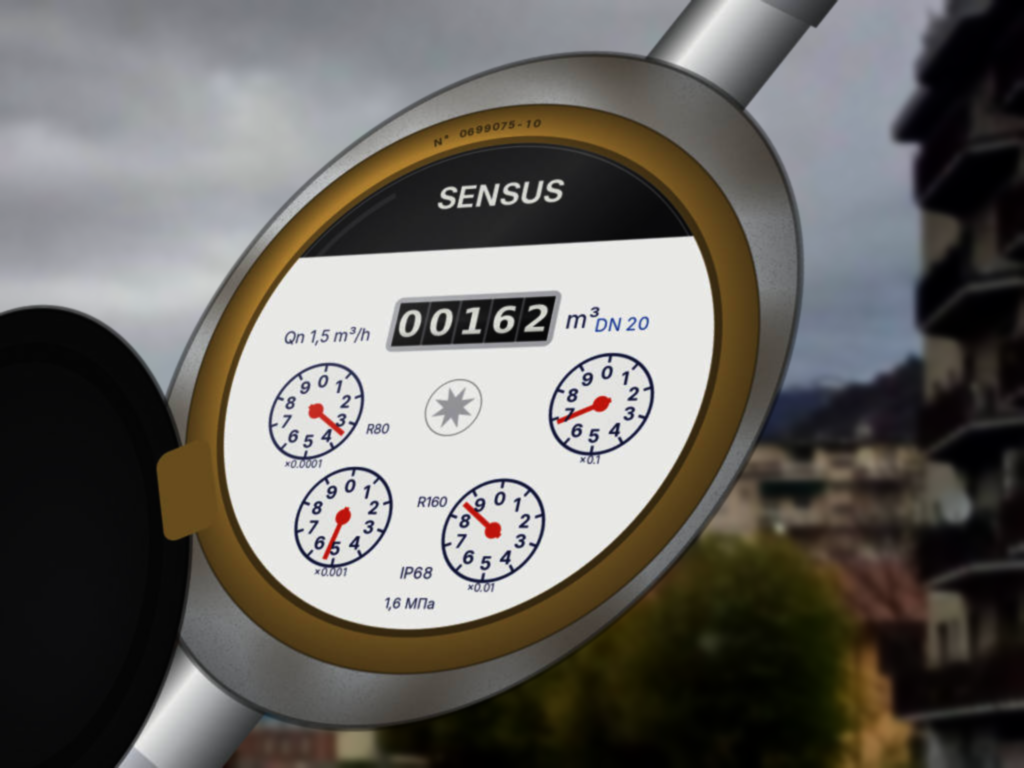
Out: 162.6853m³
